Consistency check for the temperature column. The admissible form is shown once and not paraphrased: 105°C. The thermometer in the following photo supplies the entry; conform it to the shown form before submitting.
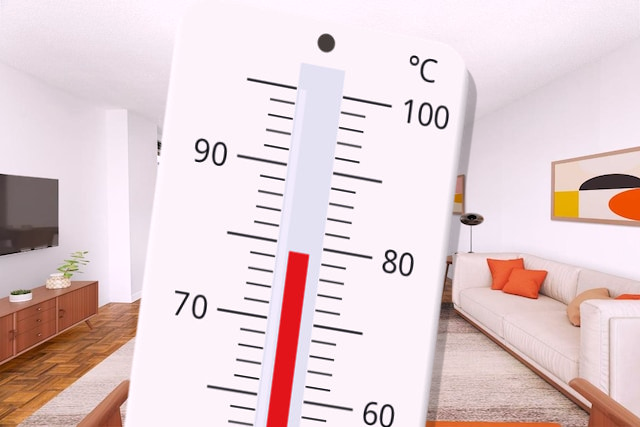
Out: 79°C
